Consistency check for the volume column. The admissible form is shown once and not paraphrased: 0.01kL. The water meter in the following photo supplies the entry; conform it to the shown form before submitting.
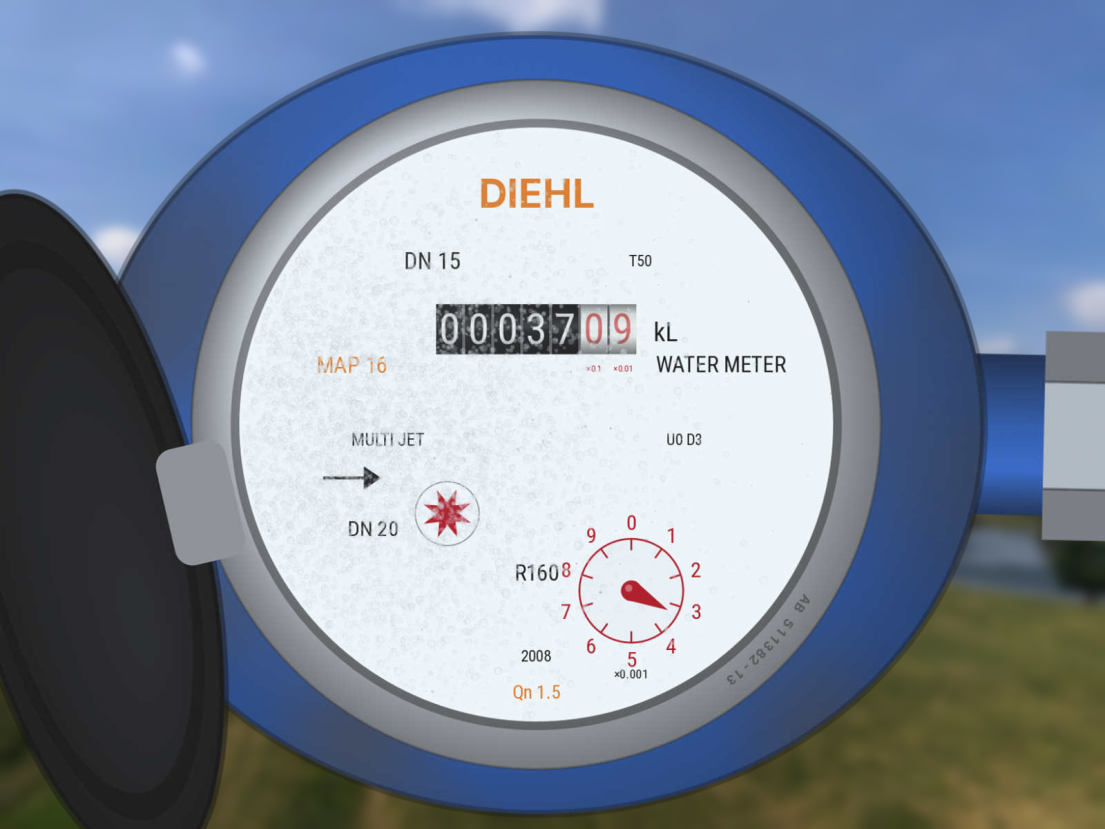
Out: 37.093kL
